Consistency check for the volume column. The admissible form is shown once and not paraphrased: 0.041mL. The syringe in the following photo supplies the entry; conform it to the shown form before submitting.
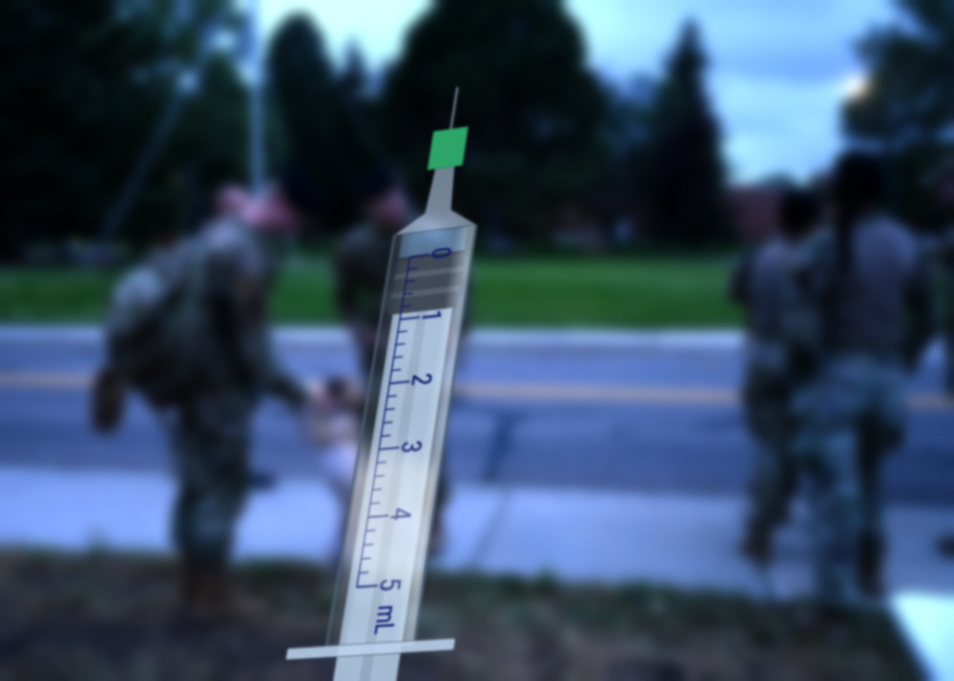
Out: 0mL
